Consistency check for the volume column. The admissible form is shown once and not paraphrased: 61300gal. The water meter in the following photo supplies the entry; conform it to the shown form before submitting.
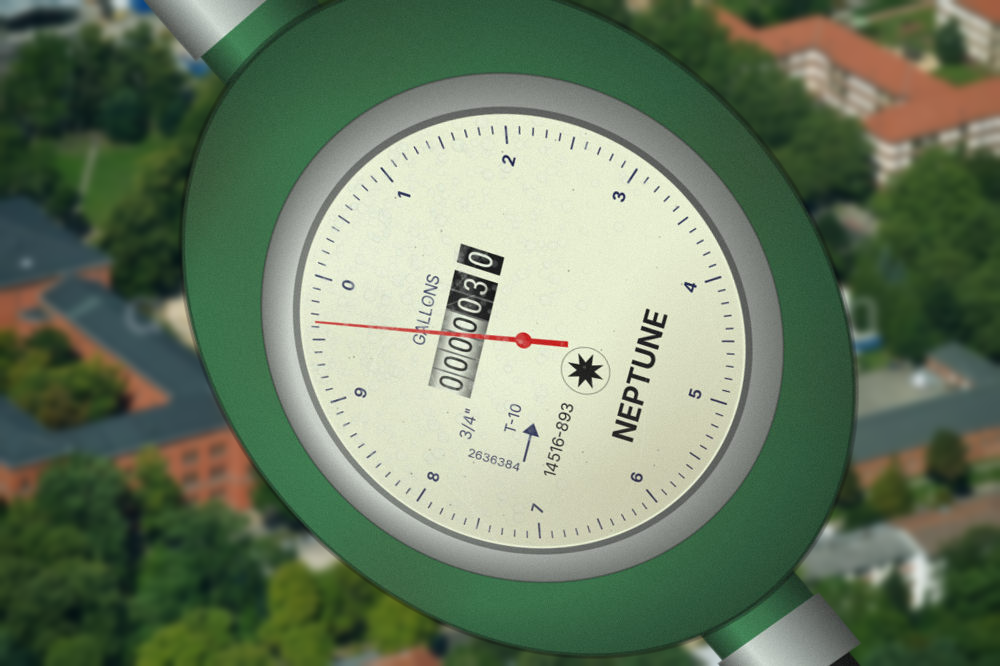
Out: 29.6gal
